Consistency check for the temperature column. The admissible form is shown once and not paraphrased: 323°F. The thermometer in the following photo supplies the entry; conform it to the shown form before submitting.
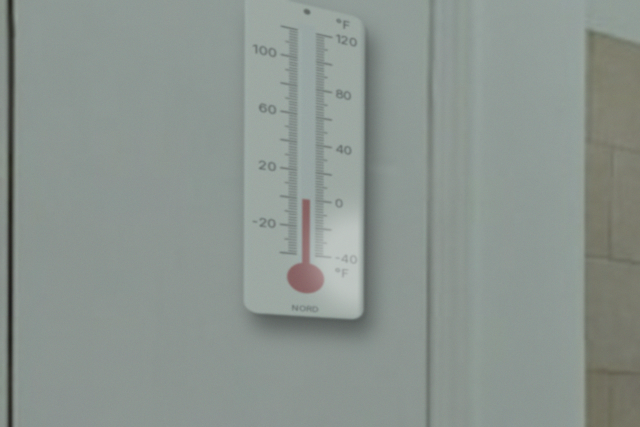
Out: 0°F
